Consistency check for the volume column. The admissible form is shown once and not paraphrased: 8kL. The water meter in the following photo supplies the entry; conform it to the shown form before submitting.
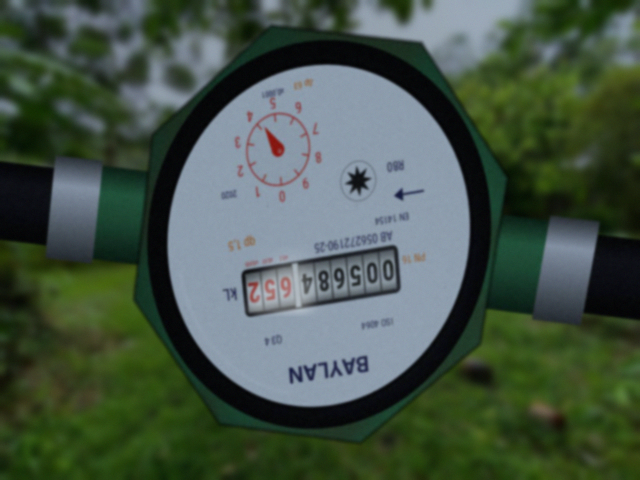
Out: 5684.6524kL
